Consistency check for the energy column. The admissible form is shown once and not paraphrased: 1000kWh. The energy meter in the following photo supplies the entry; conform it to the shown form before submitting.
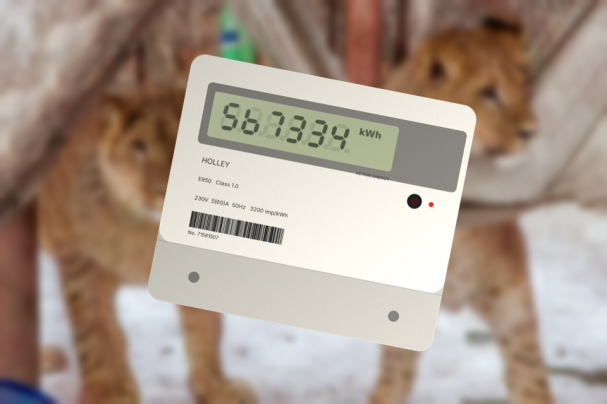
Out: 567334kWh
